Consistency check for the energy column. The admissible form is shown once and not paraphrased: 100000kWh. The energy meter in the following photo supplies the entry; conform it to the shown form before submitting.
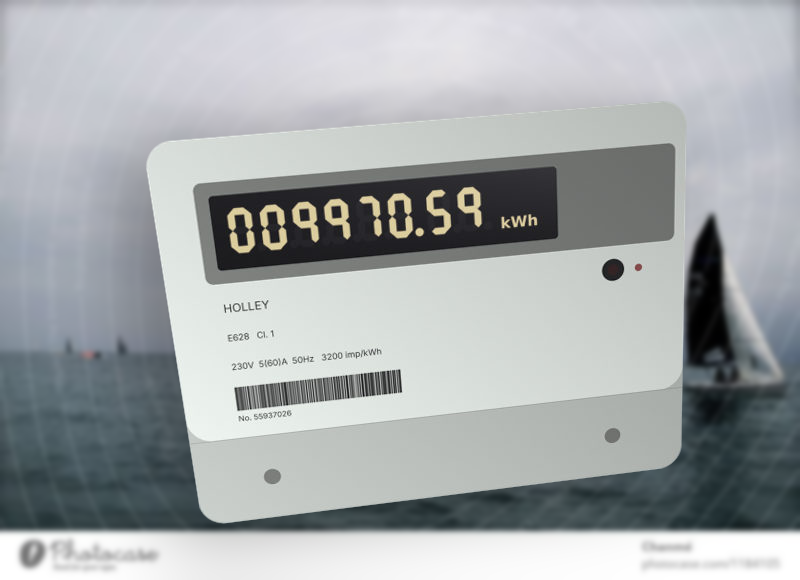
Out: 9970.59kWh
